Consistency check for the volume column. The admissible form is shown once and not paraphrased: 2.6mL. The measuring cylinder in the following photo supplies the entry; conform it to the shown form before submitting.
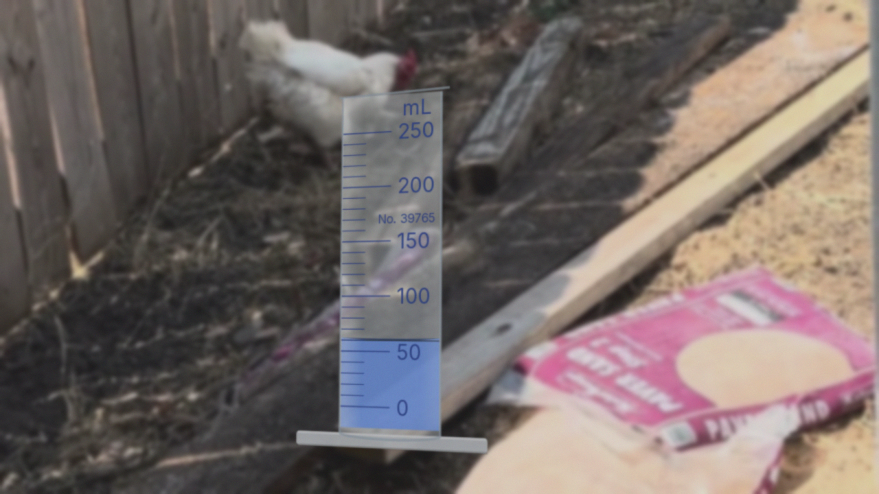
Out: 60mL
